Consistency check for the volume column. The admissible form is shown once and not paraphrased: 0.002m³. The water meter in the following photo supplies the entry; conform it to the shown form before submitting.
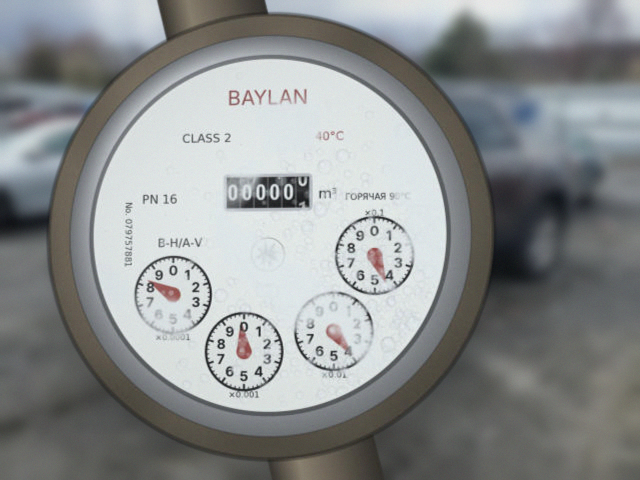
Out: 0.4398m³
